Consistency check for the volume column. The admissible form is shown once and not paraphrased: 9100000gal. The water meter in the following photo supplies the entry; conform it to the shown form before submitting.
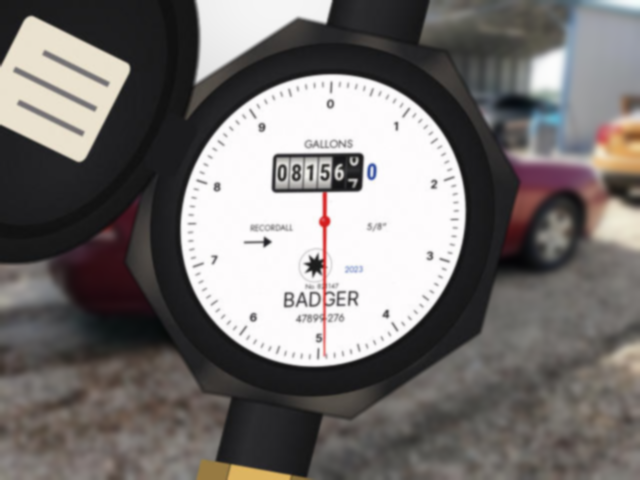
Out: 815664.9gal
